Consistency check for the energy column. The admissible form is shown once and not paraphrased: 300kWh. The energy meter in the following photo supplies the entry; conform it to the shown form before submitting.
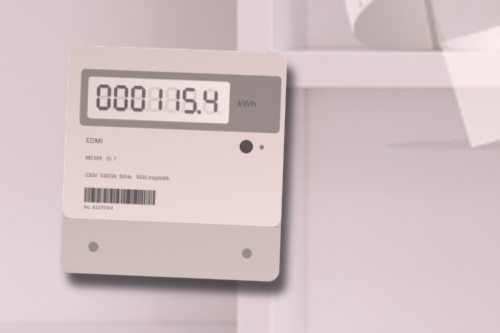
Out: 115.4kWh
